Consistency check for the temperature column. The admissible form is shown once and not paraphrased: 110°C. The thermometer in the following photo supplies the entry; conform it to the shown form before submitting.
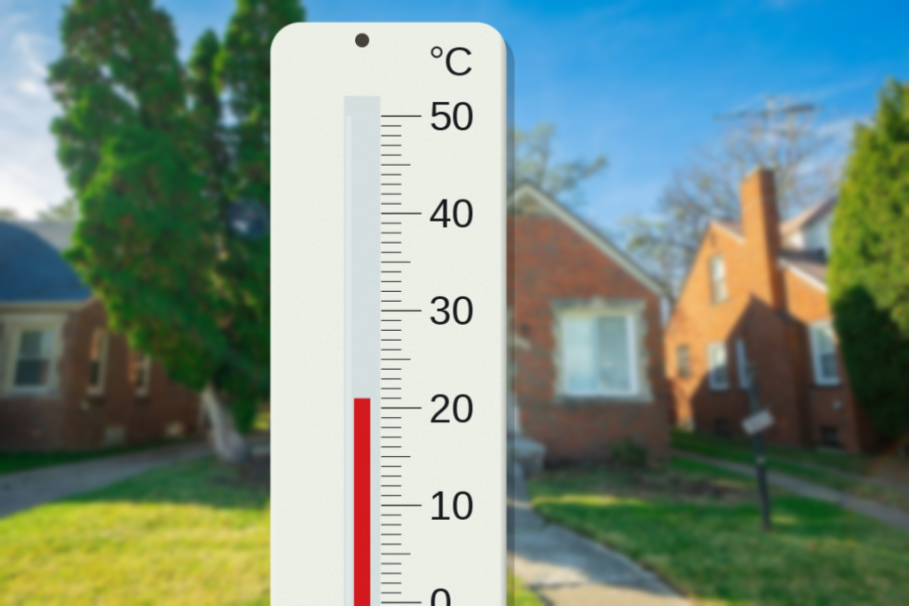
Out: 21°C
